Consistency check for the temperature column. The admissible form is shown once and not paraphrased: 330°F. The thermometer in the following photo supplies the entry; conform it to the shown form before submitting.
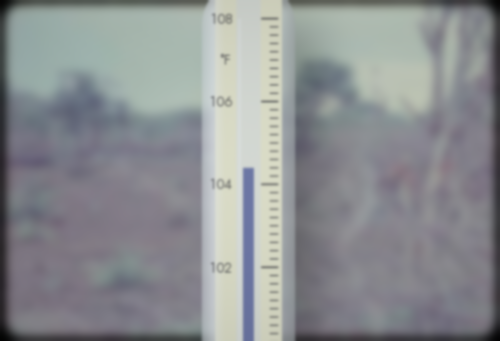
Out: 104.4°F
